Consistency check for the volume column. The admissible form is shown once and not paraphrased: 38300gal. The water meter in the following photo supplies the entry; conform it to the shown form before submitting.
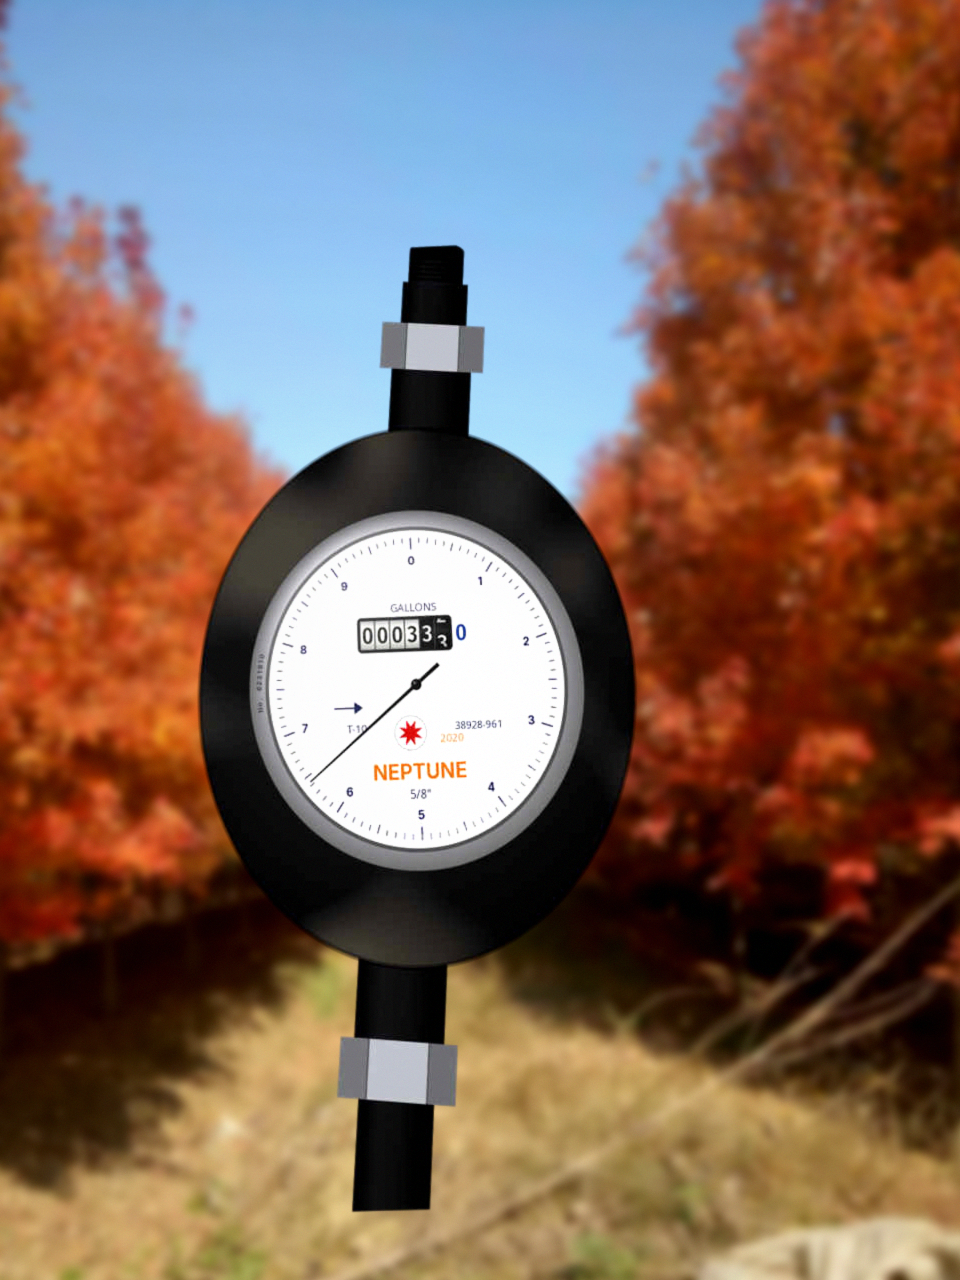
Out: 3326.4gal
